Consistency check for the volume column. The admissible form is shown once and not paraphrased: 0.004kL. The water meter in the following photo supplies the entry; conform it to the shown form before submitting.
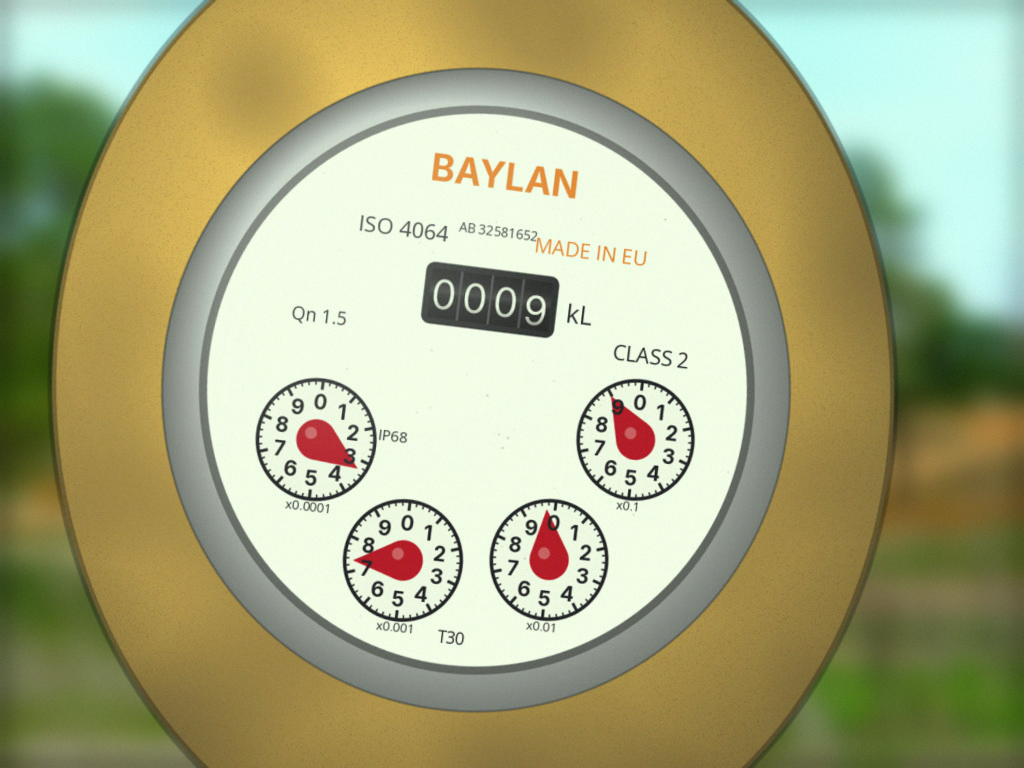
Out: 8.8973kL
